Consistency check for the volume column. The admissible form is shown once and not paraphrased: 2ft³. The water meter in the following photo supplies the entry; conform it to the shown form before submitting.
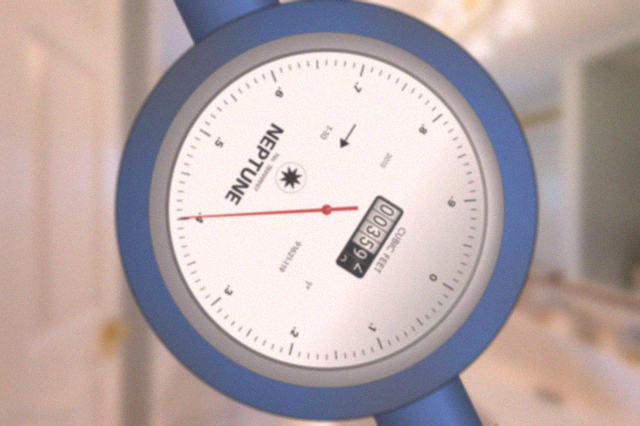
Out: 3592.40ft³
